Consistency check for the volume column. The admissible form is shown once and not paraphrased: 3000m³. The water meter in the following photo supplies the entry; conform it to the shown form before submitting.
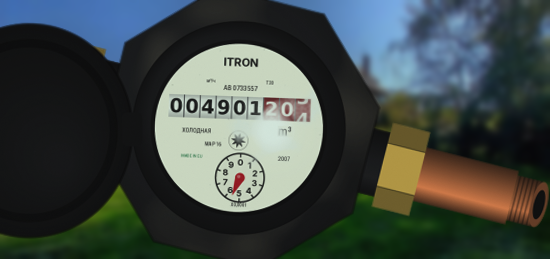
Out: 4901.2035m³
